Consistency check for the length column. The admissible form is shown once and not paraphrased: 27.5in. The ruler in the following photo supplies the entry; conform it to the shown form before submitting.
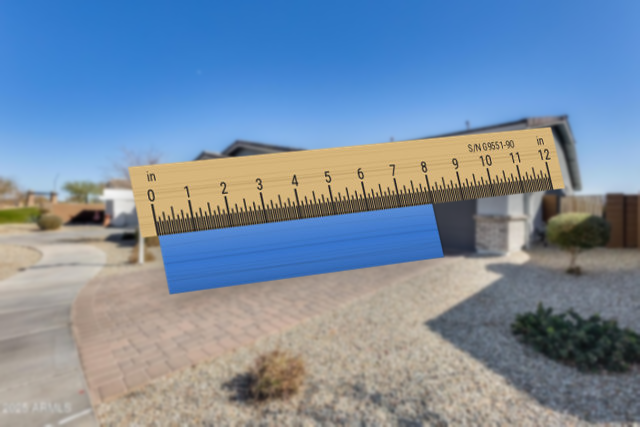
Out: 8in
